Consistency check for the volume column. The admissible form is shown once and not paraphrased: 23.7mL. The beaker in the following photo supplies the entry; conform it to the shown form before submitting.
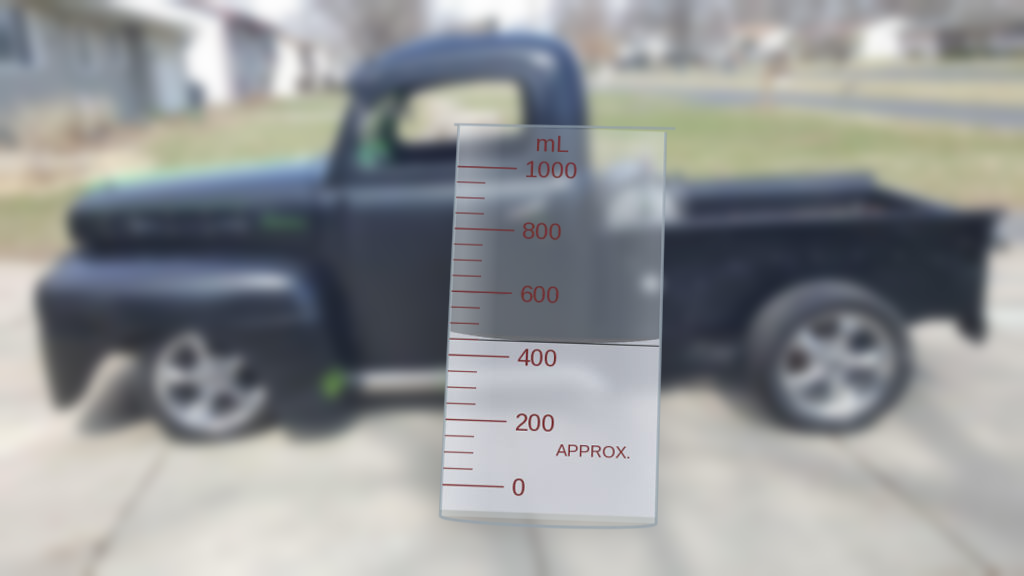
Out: 450mL
